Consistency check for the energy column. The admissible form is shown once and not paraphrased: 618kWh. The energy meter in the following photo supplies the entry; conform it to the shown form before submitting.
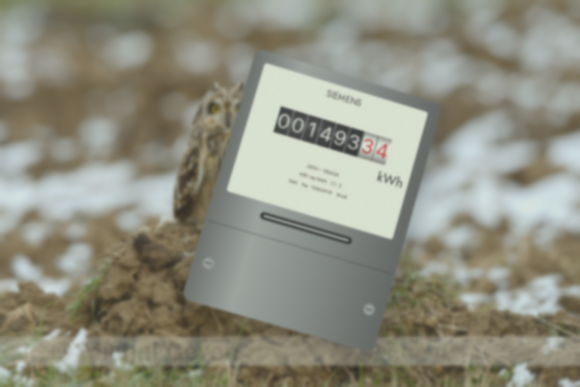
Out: 1493.34kWh
